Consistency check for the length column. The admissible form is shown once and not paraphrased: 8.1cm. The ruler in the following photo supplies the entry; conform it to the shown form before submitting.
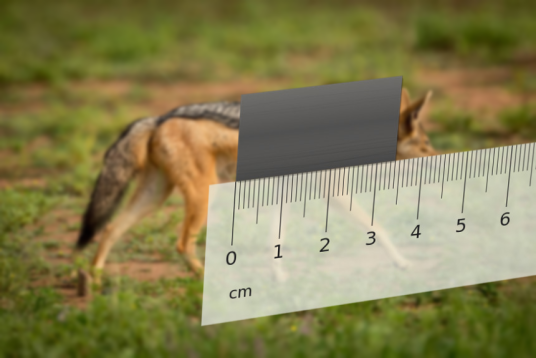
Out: 3.4cm
